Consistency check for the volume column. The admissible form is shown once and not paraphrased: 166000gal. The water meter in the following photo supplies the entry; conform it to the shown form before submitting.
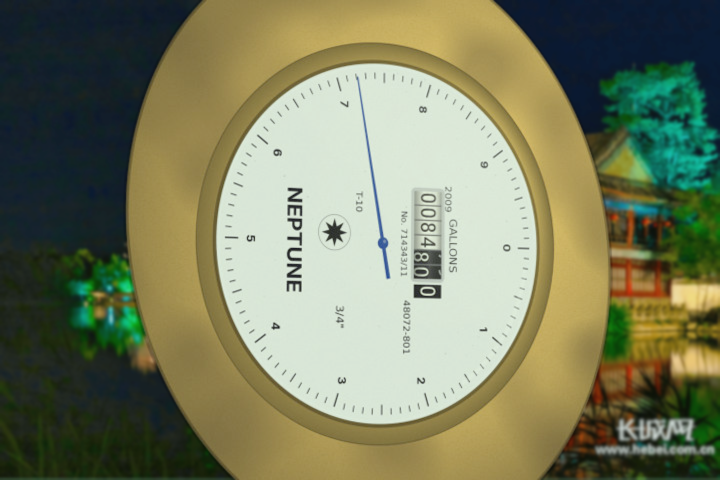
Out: 84797.2gal
